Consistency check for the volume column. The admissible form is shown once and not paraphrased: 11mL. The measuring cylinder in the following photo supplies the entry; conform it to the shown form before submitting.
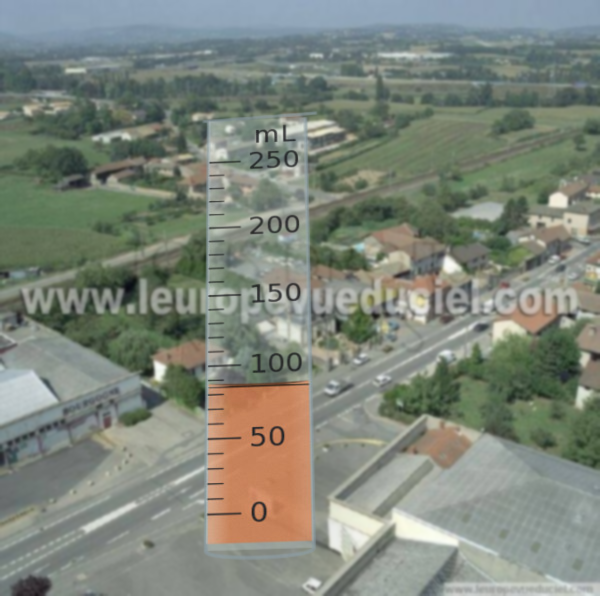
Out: 85mL
